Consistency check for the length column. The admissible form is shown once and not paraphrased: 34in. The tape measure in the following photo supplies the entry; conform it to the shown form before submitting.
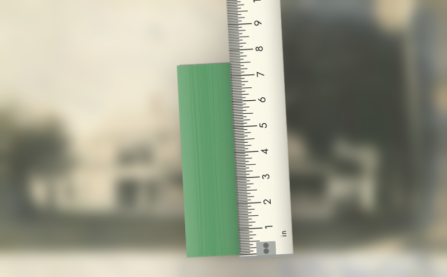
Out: 7.5in
